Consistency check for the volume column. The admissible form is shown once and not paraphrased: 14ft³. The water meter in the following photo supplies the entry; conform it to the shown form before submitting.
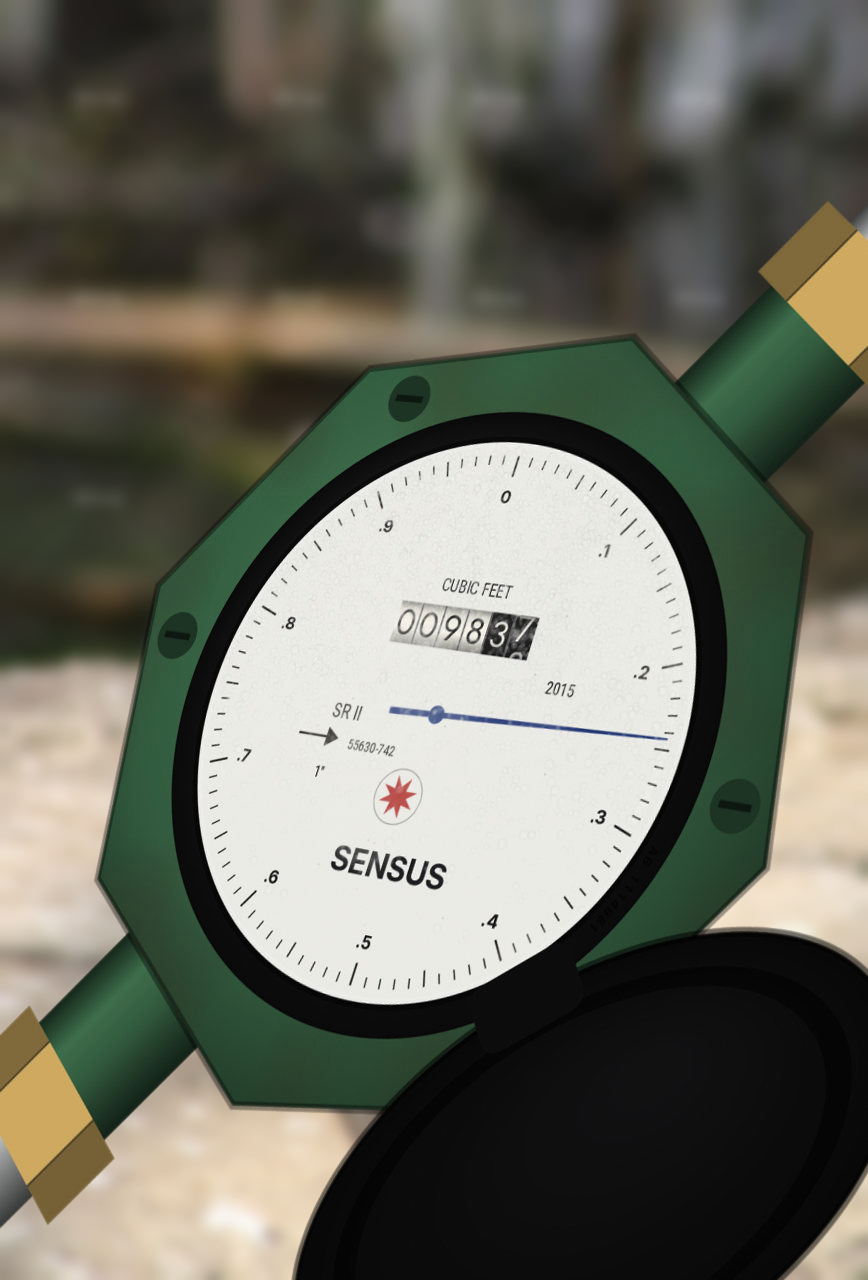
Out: 9837.24ft³
